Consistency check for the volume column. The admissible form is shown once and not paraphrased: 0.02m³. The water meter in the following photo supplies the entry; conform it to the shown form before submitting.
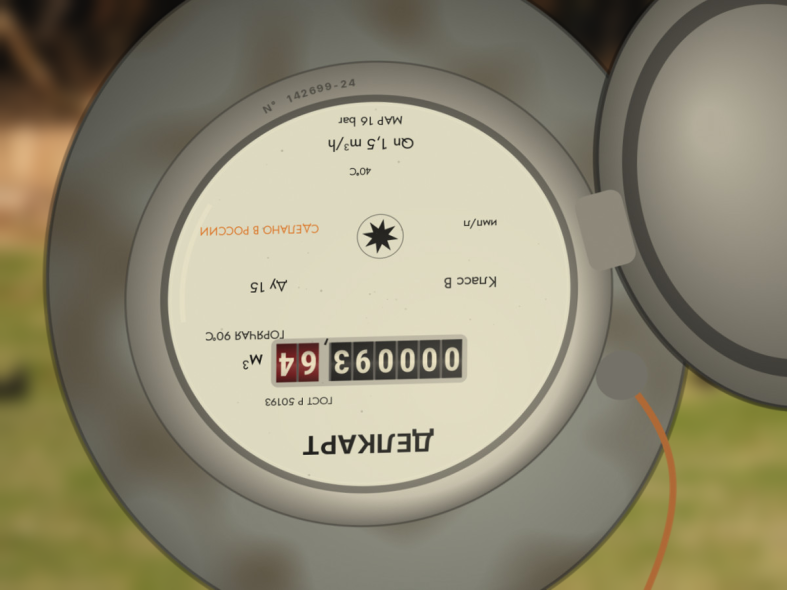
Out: 93.64m³
